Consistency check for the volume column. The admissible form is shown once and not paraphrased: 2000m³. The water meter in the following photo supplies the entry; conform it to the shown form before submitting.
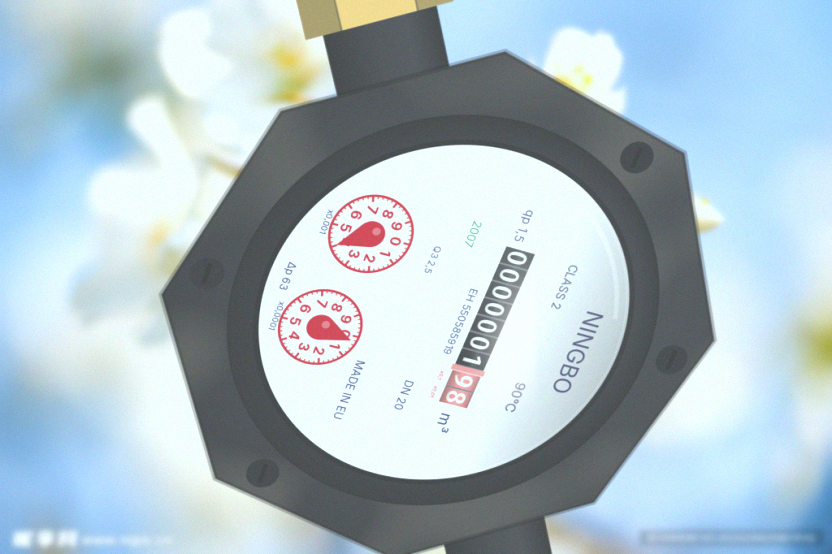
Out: 1.9840m³
